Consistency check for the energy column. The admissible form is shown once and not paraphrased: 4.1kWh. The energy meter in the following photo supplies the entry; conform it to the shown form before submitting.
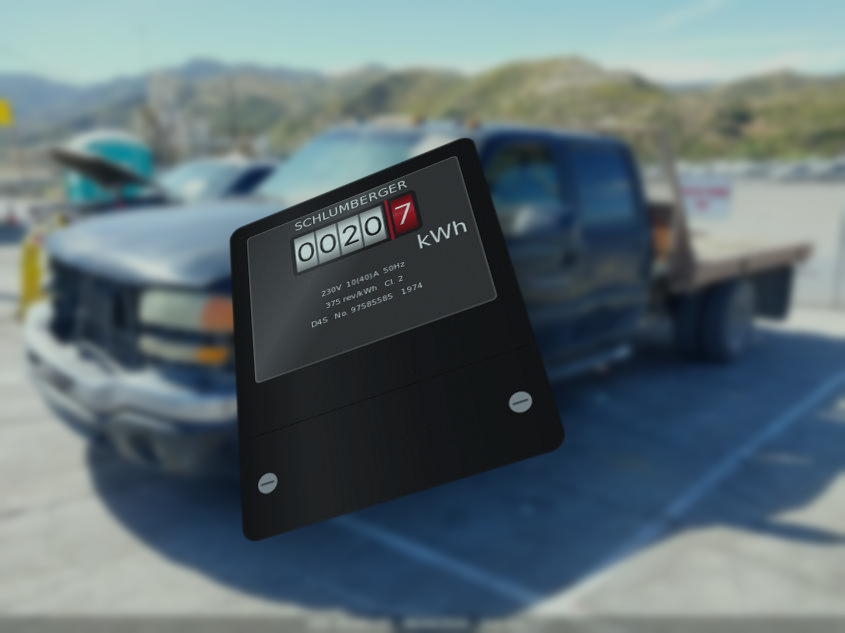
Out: 20.7kWh
